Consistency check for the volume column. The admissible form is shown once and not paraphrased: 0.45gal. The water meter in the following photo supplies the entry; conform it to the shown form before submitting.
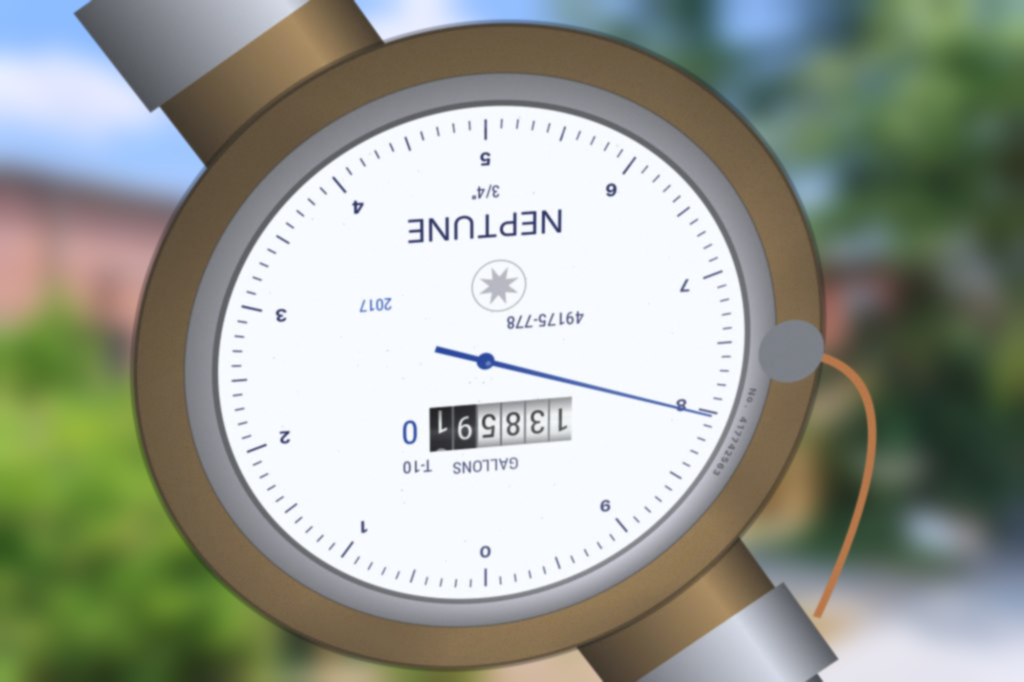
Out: 1385908.0gal
